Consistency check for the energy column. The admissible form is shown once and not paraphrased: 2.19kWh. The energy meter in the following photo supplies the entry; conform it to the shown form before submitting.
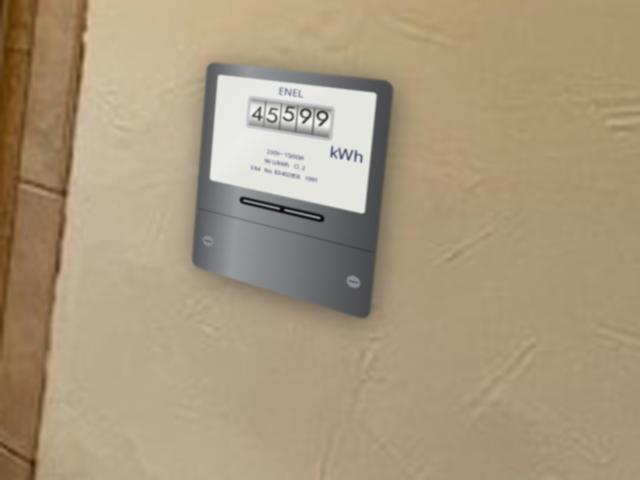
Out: 45599kWh
